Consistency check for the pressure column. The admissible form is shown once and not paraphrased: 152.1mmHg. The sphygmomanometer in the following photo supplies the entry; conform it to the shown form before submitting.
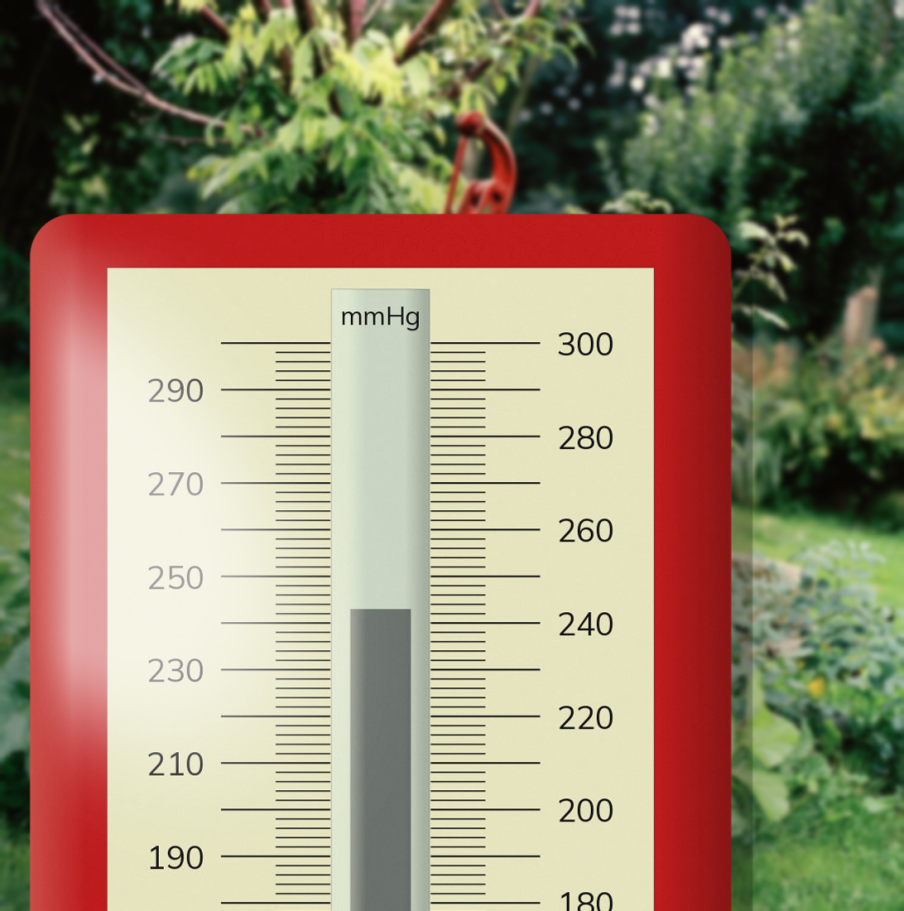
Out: 243mmHg
